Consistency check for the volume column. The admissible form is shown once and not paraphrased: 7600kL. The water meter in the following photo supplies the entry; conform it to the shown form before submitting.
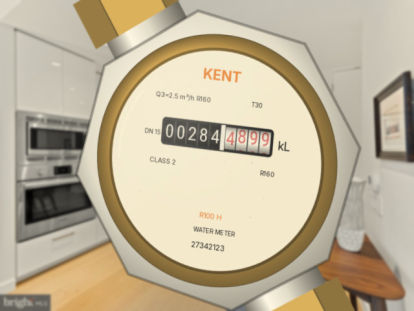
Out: 284.4899kL
